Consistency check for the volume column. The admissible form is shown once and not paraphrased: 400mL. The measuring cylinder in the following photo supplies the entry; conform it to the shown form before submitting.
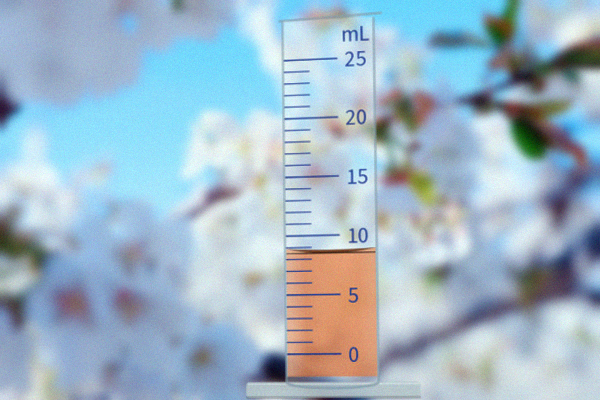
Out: 8.5mL
